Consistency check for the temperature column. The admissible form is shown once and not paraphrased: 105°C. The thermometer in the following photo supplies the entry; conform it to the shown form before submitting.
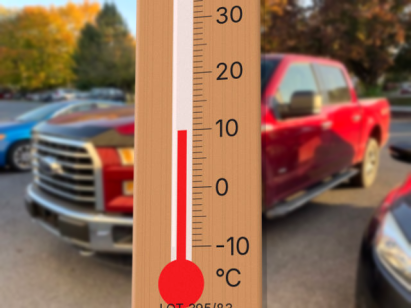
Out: 10°C
